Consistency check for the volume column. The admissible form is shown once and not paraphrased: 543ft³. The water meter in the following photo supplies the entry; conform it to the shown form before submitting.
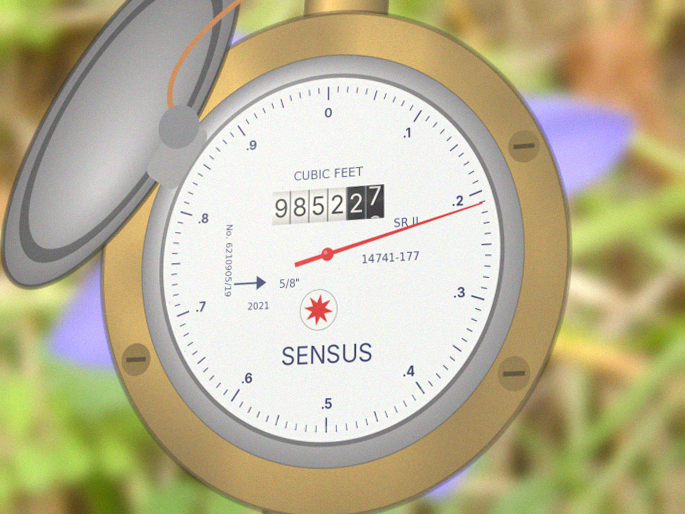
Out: 985227.21ft³
